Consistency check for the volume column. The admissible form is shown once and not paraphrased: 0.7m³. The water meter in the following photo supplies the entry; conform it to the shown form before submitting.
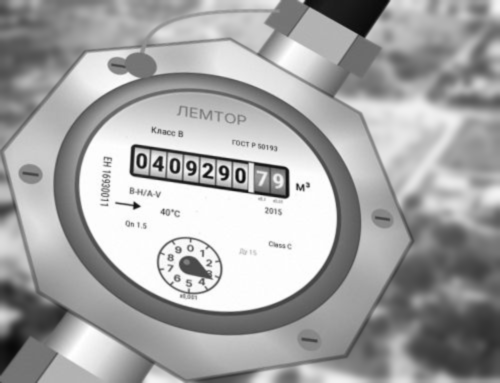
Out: 409290.793m³
